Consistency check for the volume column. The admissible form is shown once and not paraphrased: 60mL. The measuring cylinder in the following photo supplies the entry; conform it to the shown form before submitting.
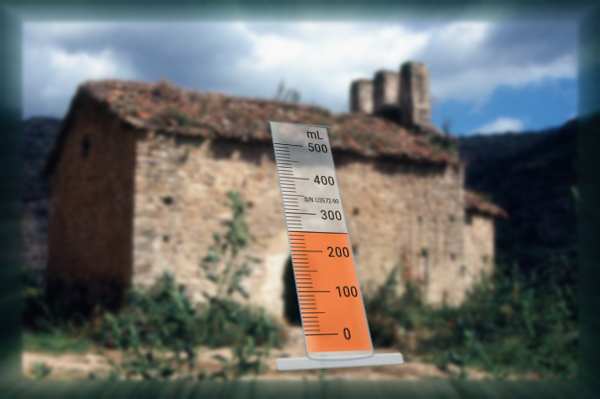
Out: 250mL
